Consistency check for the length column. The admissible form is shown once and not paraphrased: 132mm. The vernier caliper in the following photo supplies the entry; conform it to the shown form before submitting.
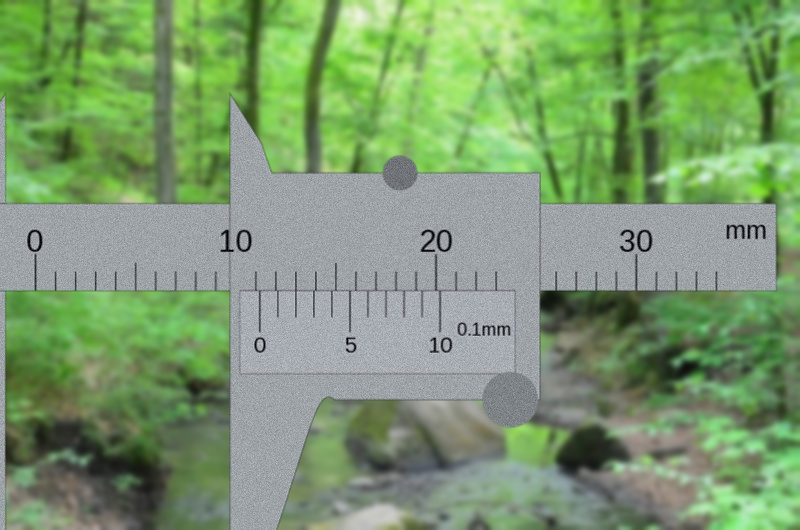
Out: 11.2mm
